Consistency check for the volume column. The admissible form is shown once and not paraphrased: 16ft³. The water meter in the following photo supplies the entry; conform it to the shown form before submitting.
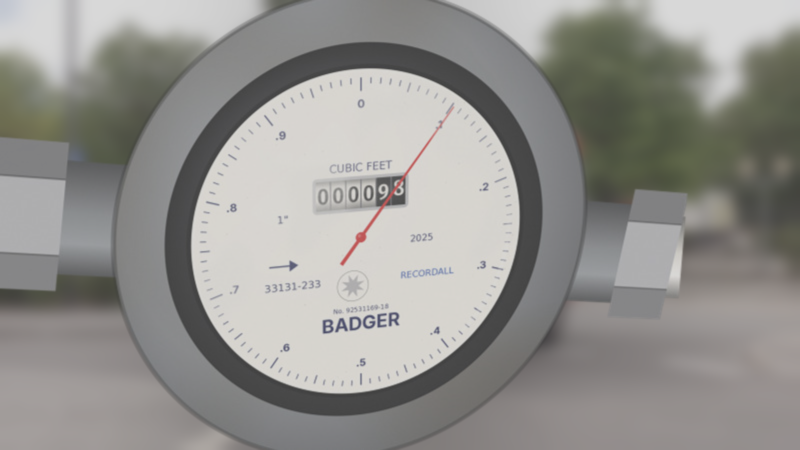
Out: 98.10ft³
